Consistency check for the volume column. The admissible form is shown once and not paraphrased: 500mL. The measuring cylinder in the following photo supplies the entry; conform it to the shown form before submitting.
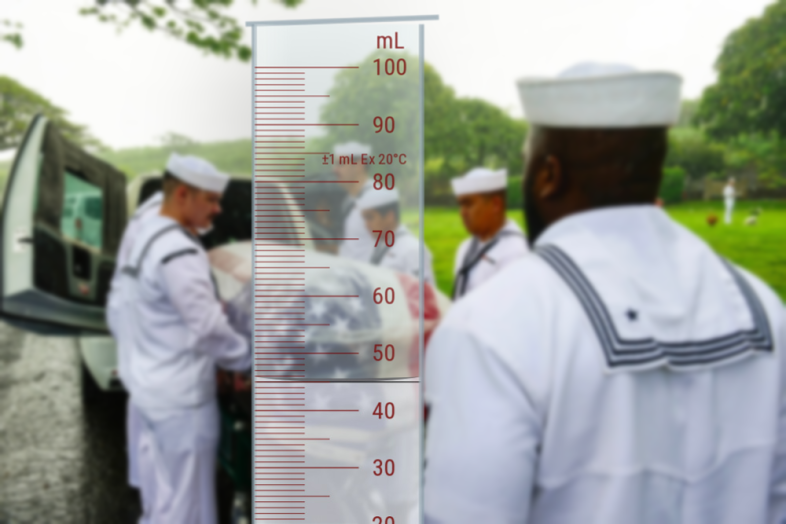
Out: 45mL
